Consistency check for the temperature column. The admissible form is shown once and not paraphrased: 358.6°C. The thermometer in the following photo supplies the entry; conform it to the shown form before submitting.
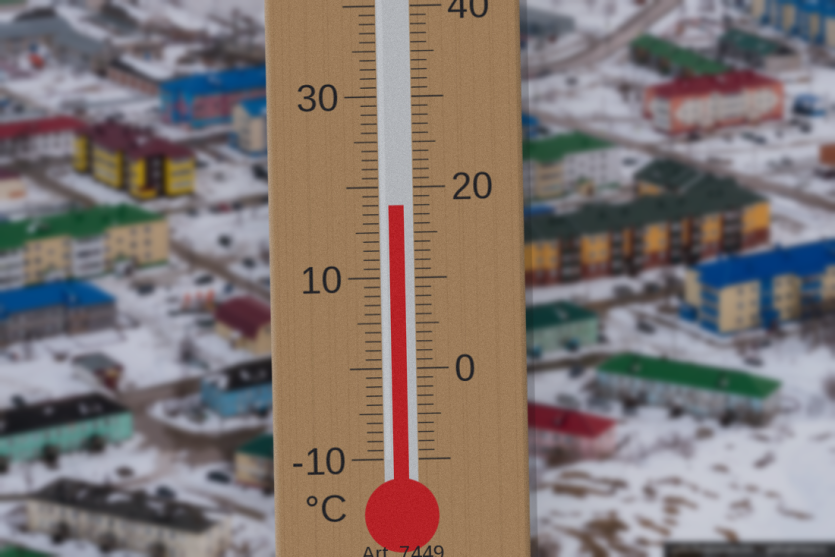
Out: 18°C
